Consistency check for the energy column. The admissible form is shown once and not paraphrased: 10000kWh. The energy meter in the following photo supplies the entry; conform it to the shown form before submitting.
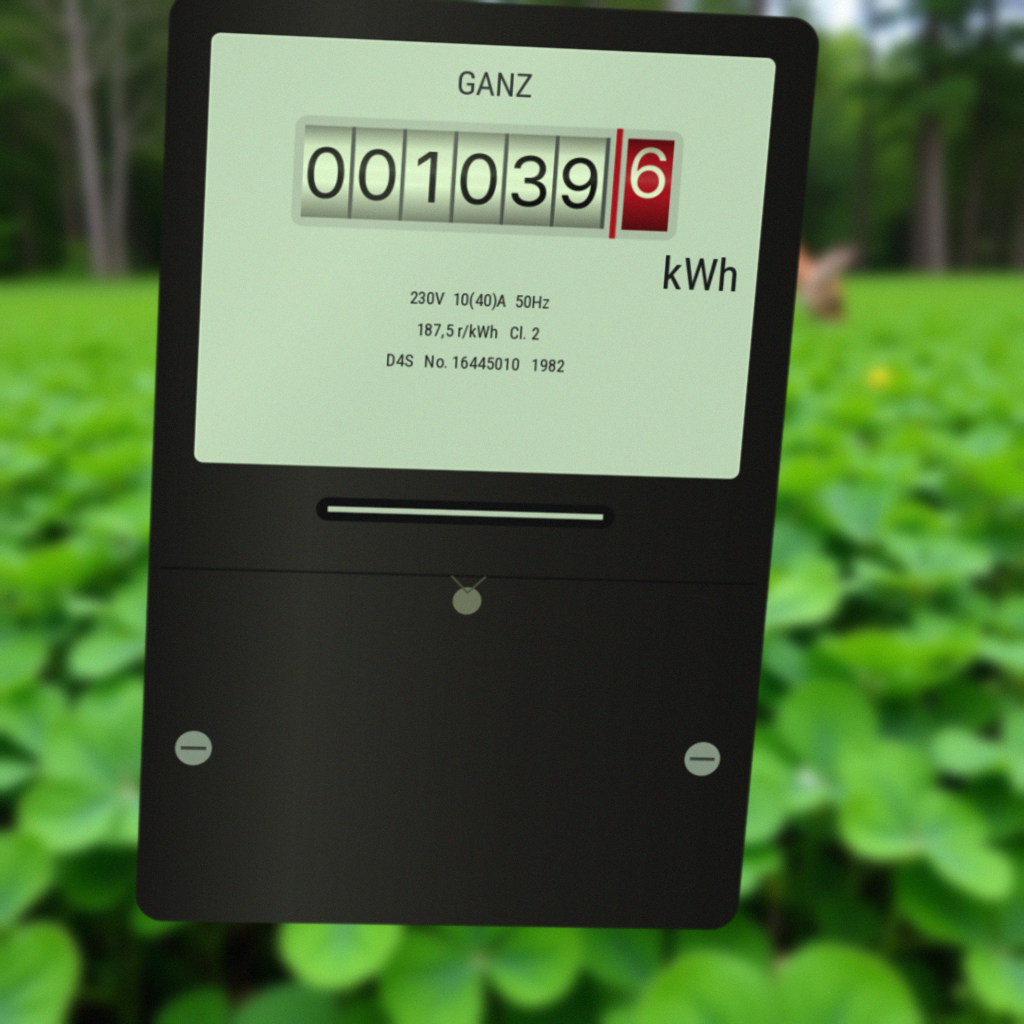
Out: 1039.6kWh
